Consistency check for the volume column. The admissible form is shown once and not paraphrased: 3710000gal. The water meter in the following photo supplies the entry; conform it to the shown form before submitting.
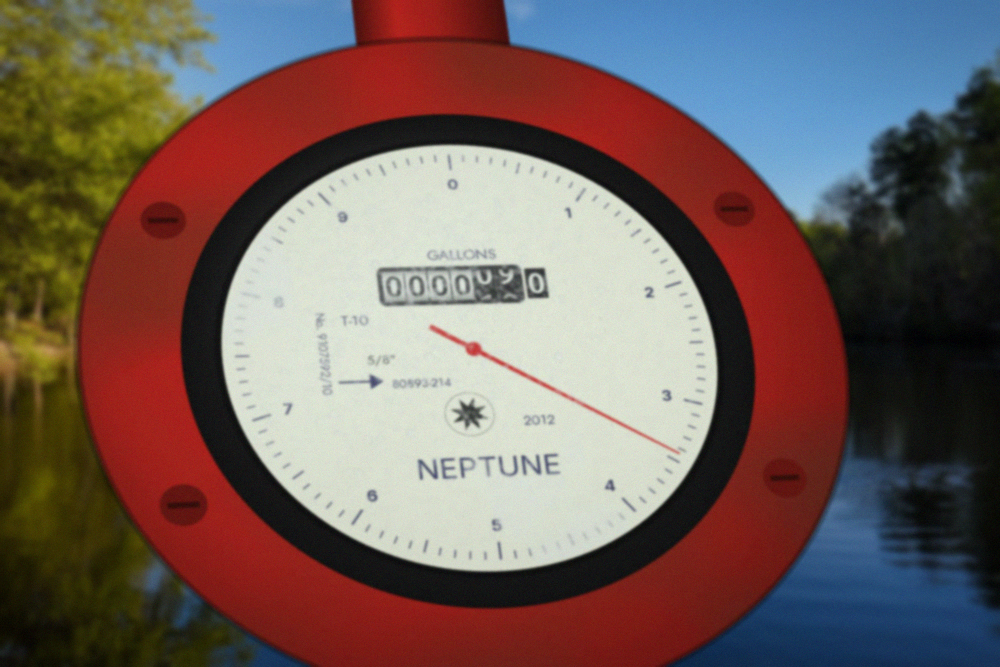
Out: 93.4gal
